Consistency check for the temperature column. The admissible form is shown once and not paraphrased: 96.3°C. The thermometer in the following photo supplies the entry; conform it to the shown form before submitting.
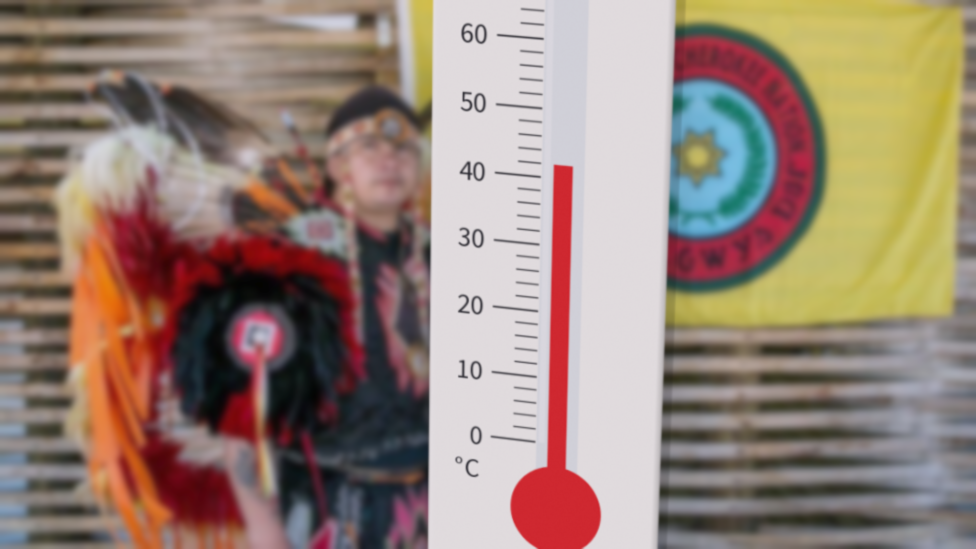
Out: 42°C
